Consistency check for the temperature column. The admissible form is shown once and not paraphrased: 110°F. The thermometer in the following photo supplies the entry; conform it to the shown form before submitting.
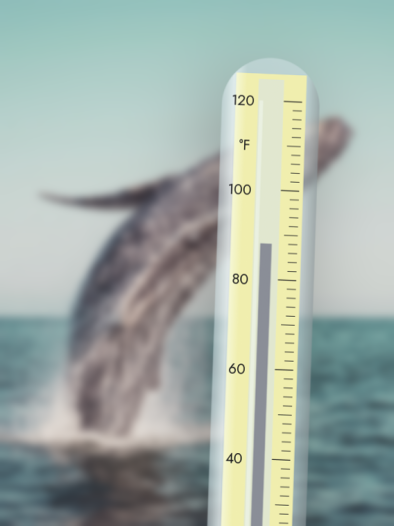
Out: 88°F
